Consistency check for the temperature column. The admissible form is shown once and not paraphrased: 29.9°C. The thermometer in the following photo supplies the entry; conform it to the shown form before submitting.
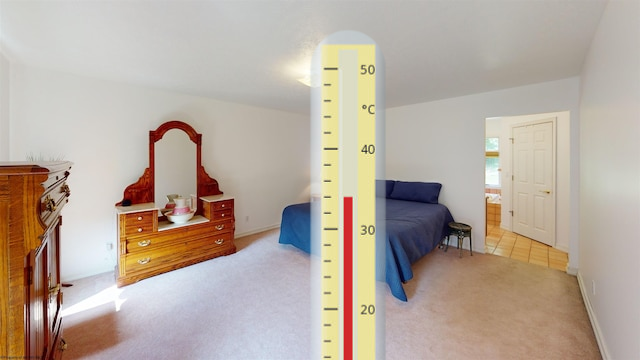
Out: 34°C
